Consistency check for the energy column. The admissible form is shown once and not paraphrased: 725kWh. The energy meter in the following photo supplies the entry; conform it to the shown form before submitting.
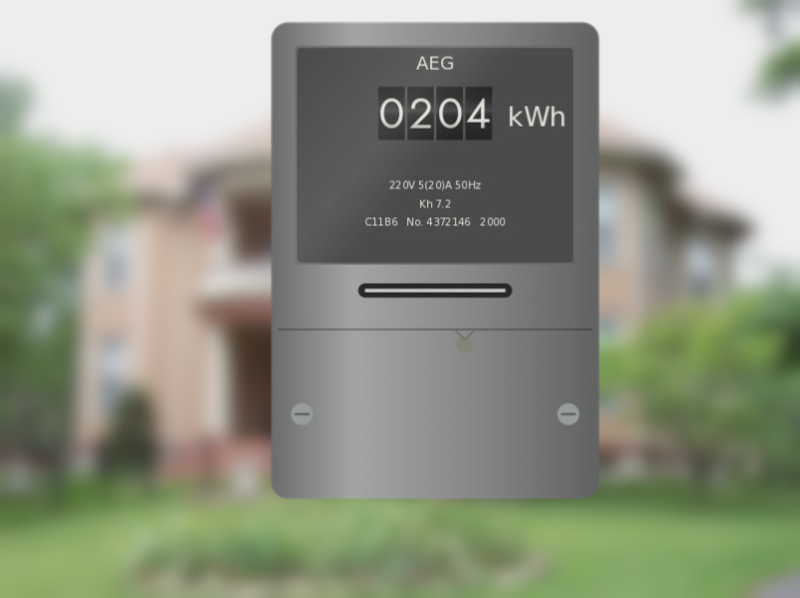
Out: 204kWh
